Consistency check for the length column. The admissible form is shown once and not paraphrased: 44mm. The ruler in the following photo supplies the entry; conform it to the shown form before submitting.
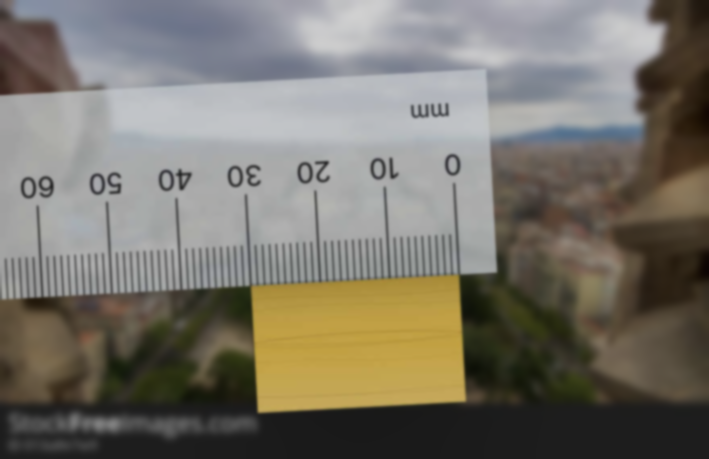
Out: 30mm
